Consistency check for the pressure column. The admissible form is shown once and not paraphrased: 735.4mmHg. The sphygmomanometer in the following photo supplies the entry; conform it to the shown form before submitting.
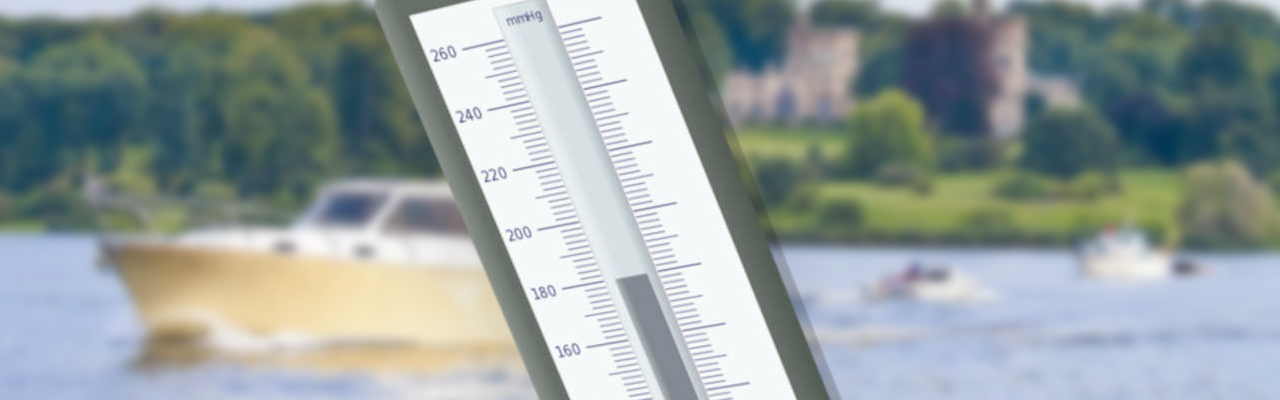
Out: 180mmHg
